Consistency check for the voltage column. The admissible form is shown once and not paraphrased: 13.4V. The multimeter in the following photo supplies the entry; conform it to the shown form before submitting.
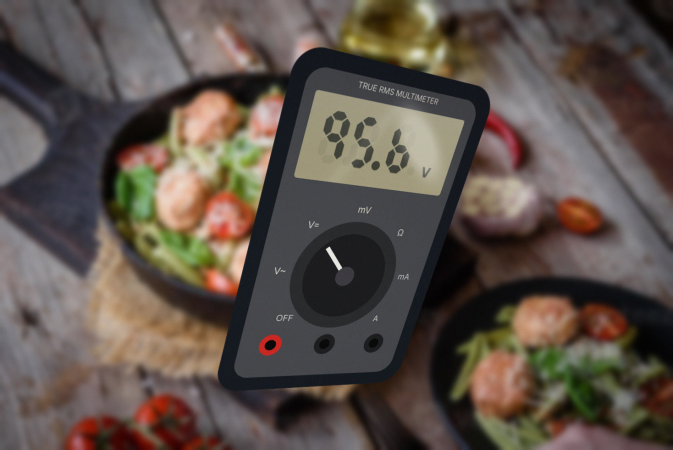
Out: 95.6V
